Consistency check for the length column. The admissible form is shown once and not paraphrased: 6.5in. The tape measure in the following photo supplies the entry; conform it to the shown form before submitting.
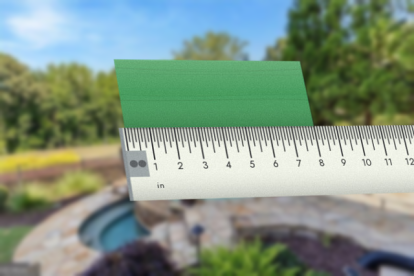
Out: 8in
